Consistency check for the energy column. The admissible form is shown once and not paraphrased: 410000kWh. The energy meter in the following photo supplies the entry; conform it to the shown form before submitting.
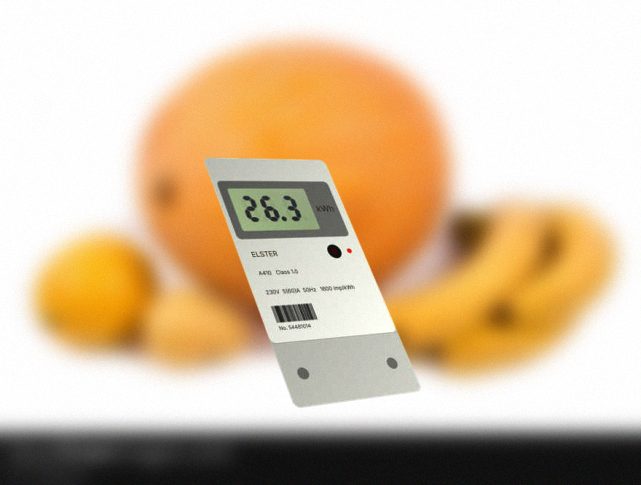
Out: 26.3kWh
